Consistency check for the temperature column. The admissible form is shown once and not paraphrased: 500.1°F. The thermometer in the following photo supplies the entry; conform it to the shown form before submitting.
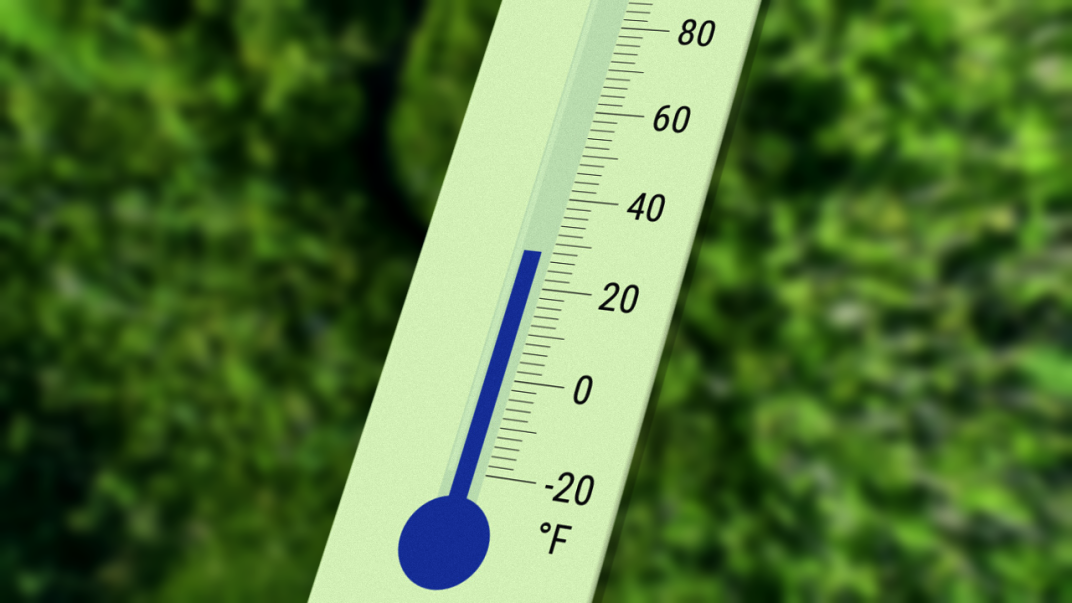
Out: 28°F
